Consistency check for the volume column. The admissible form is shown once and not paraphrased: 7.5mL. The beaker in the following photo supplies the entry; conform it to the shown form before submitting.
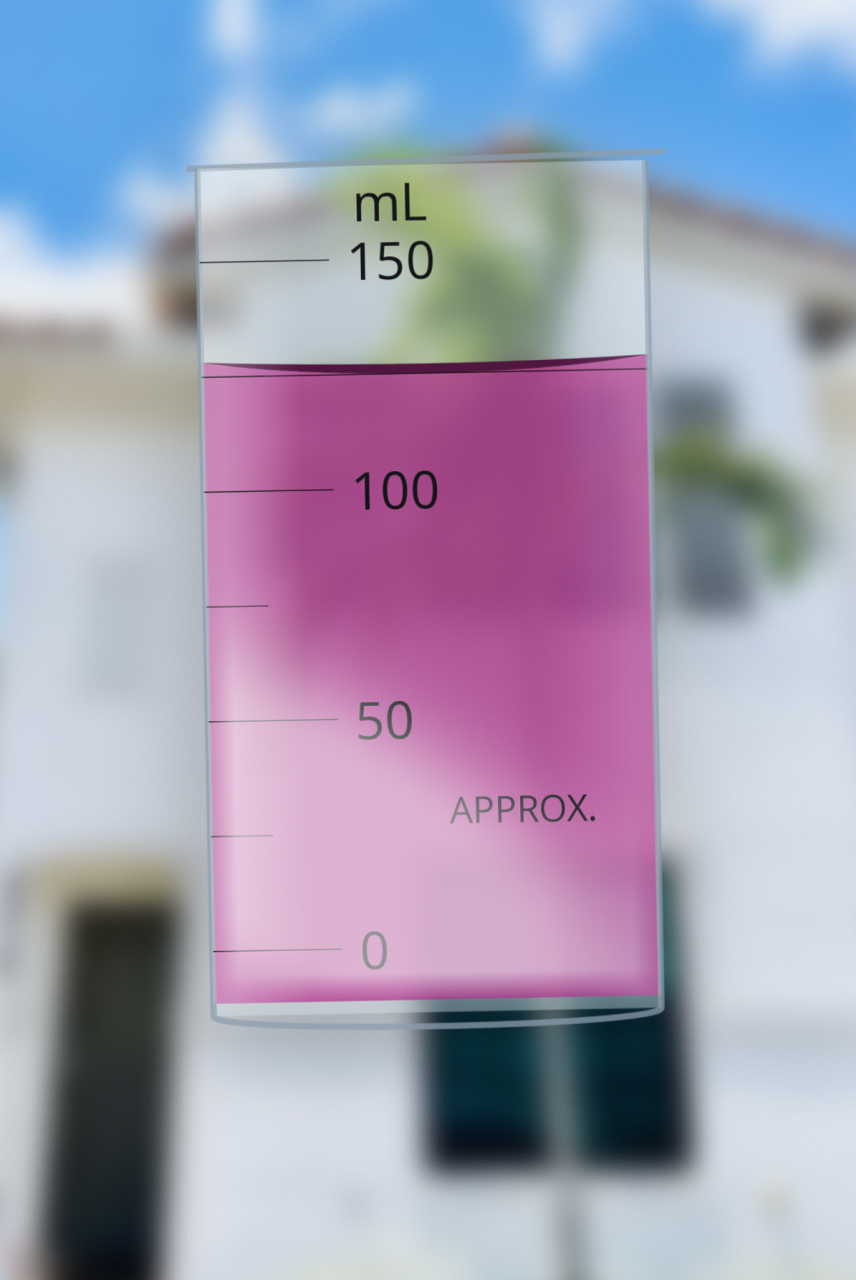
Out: 125mL
